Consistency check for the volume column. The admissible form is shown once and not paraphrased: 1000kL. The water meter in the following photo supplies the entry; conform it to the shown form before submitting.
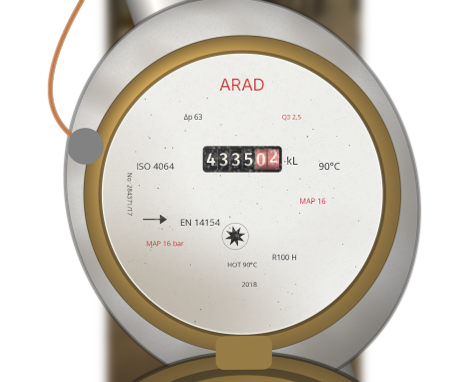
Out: 4335.02kL
